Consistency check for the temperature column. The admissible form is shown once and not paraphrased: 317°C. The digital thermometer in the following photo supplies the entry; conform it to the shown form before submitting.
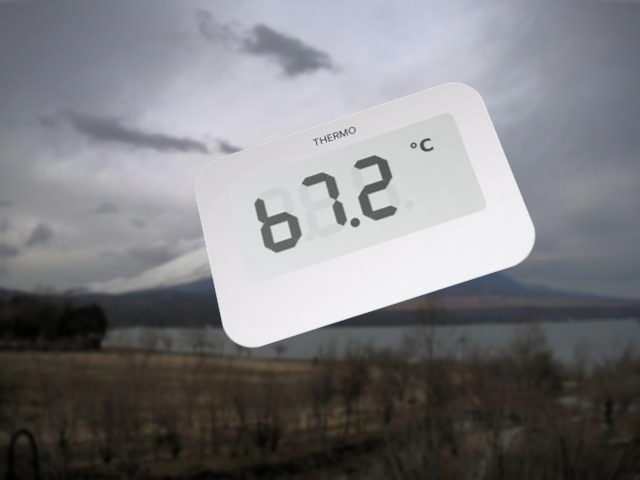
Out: 67.2°C
